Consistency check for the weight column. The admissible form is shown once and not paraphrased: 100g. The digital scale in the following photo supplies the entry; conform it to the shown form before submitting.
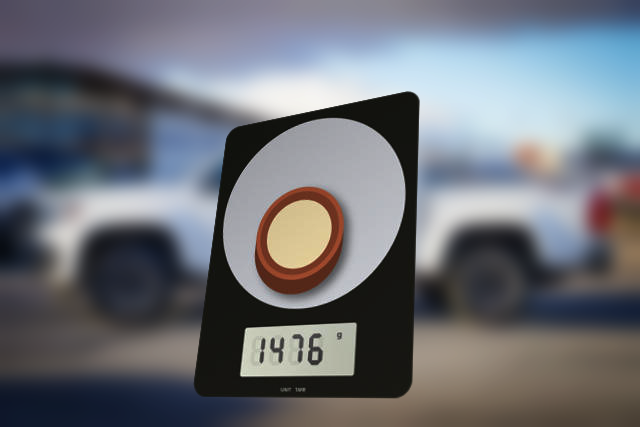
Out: 1476g
